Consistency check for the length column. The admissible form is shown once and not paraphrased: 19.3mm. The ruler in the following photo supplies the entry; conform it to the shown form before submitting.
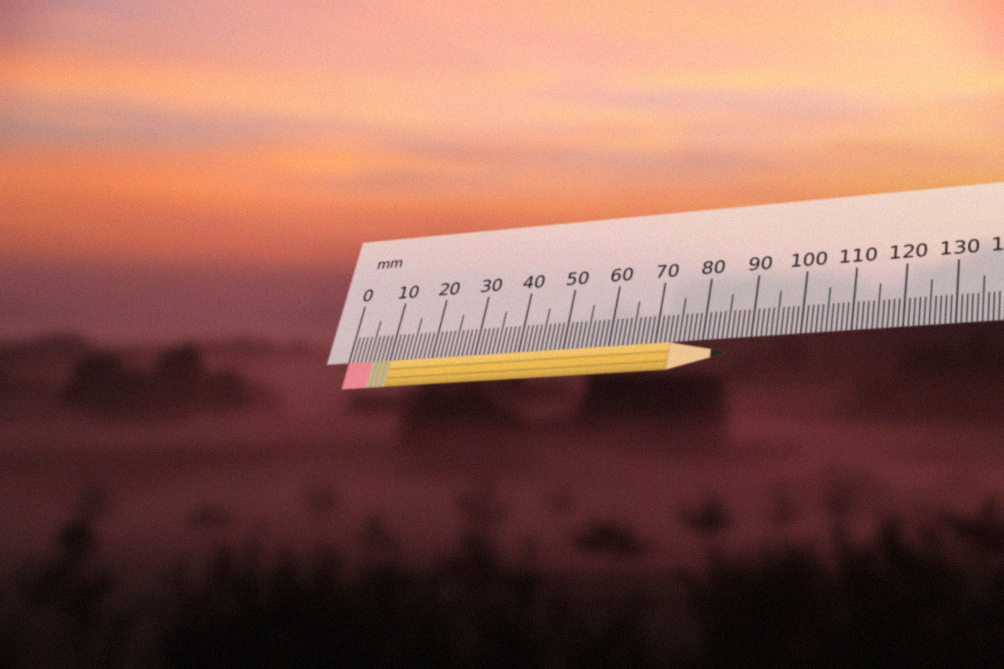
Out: 85mm
